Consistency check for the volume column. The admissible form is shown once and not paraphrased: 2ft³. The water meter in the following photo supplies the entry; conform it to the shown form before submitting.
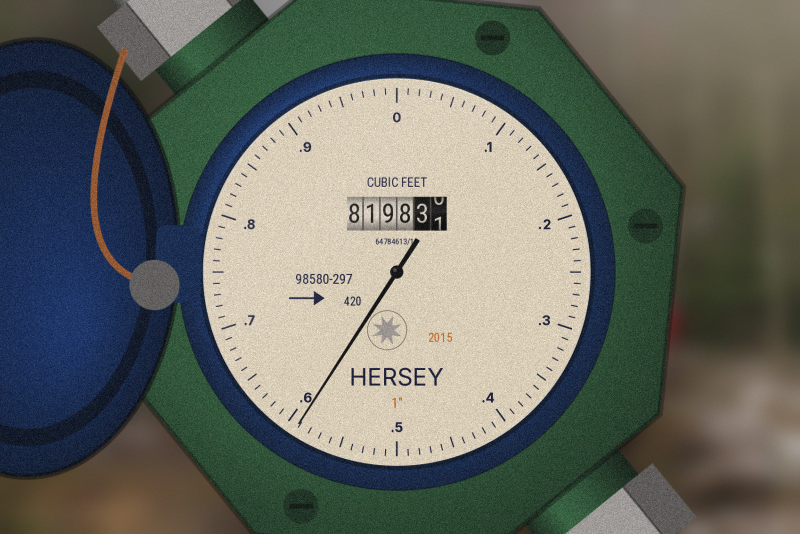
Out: 819830.59ft³
